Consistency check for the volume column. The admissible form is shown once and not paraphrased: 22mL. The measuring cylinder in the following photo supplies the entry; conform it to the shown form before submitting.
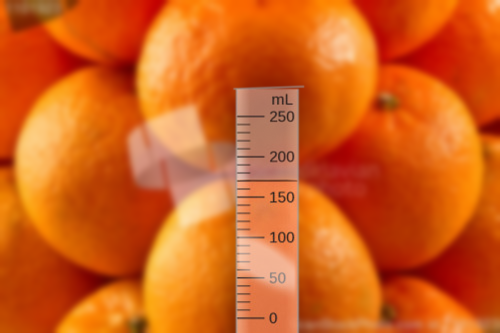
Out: 170mL
